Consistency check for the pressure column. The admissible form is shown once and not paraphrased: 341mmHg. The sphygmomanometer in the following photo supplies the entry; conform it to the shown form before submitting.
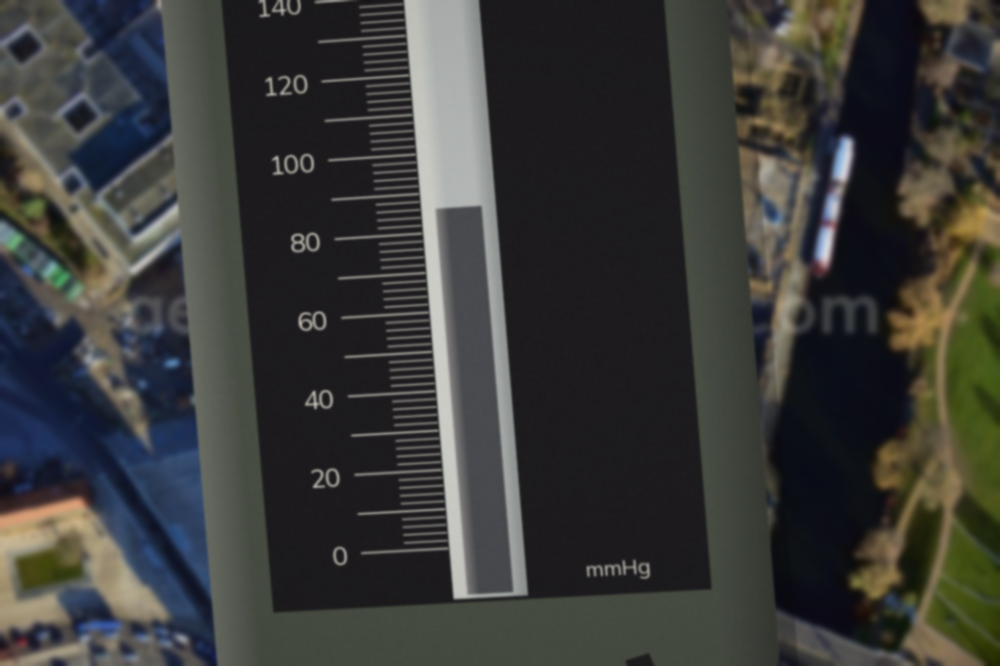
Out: 86mmHg
